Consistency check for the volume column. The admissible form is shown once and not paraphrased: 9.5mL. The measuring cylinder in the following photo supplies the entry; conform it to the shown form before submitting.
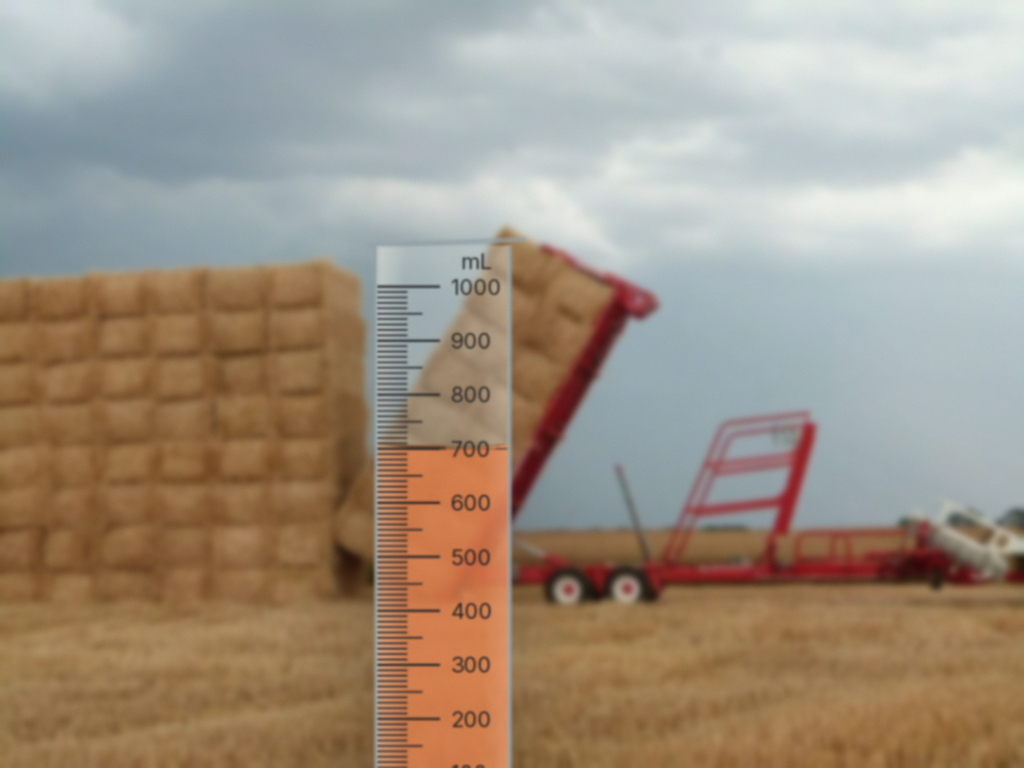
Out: 700mL
